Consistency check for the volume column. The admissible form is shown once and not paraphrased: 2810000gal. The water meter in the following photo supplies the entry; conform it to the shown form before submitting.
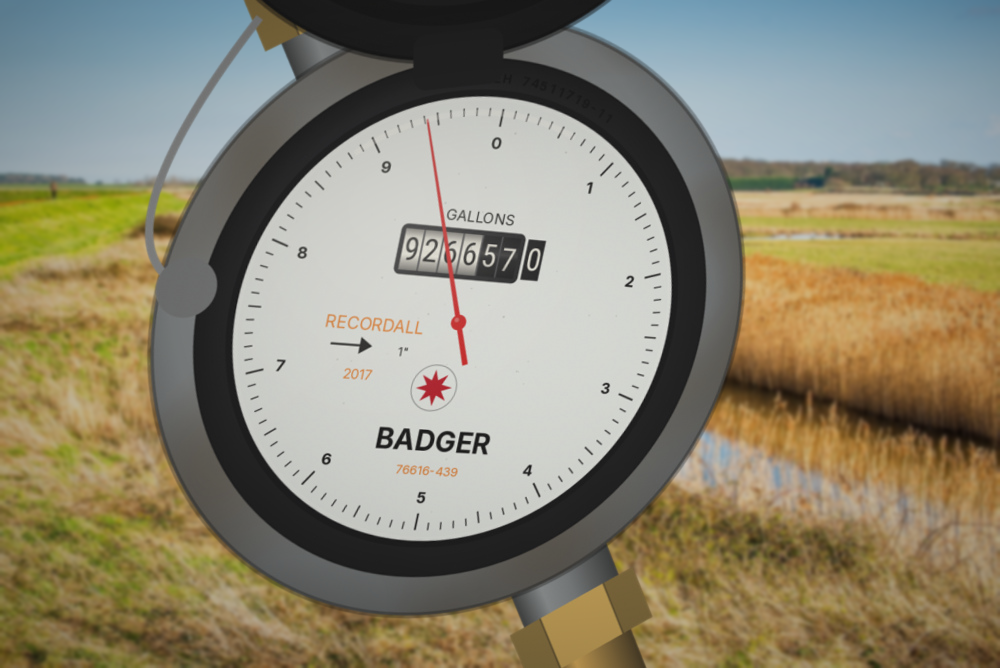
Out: 9266569.4gal
